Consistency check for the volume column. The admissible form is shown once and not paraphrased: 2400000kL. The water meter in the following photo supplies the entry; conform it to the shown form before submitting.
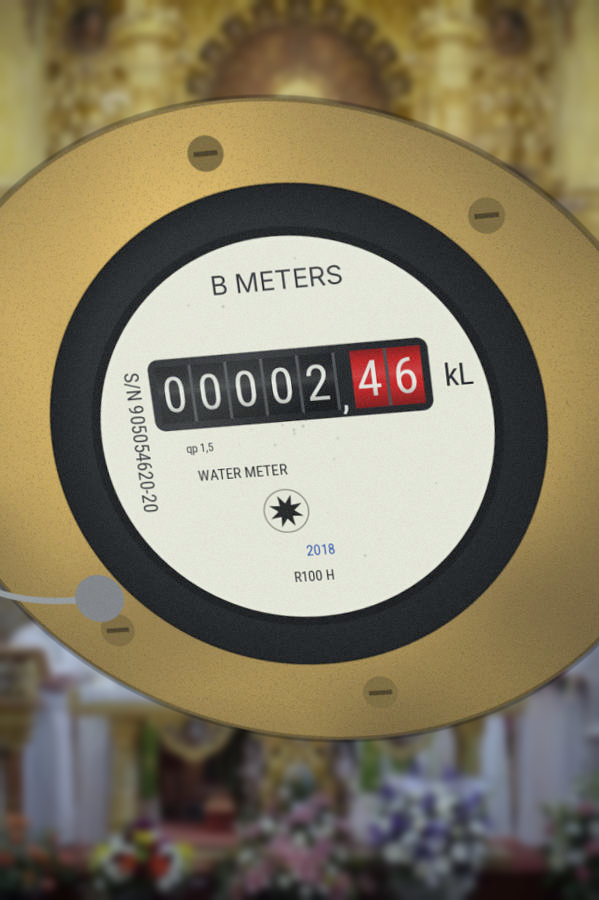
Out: 2.46kL
